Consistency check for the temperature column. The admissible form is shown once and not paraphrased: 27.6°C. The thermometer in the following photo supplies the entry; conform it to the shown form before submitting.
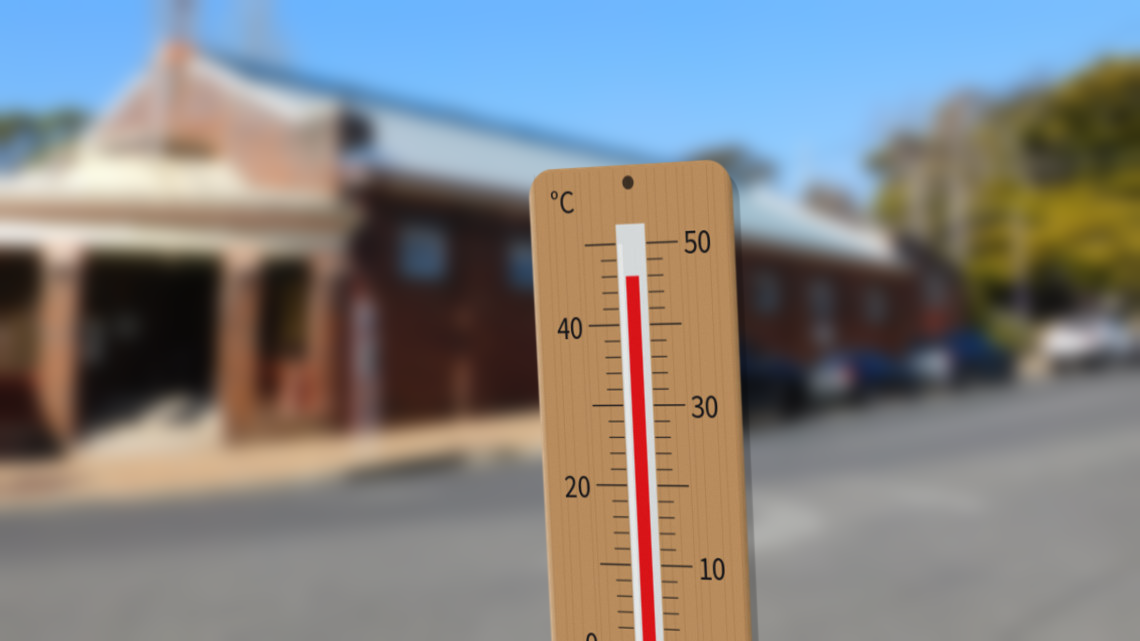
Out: 46°C
